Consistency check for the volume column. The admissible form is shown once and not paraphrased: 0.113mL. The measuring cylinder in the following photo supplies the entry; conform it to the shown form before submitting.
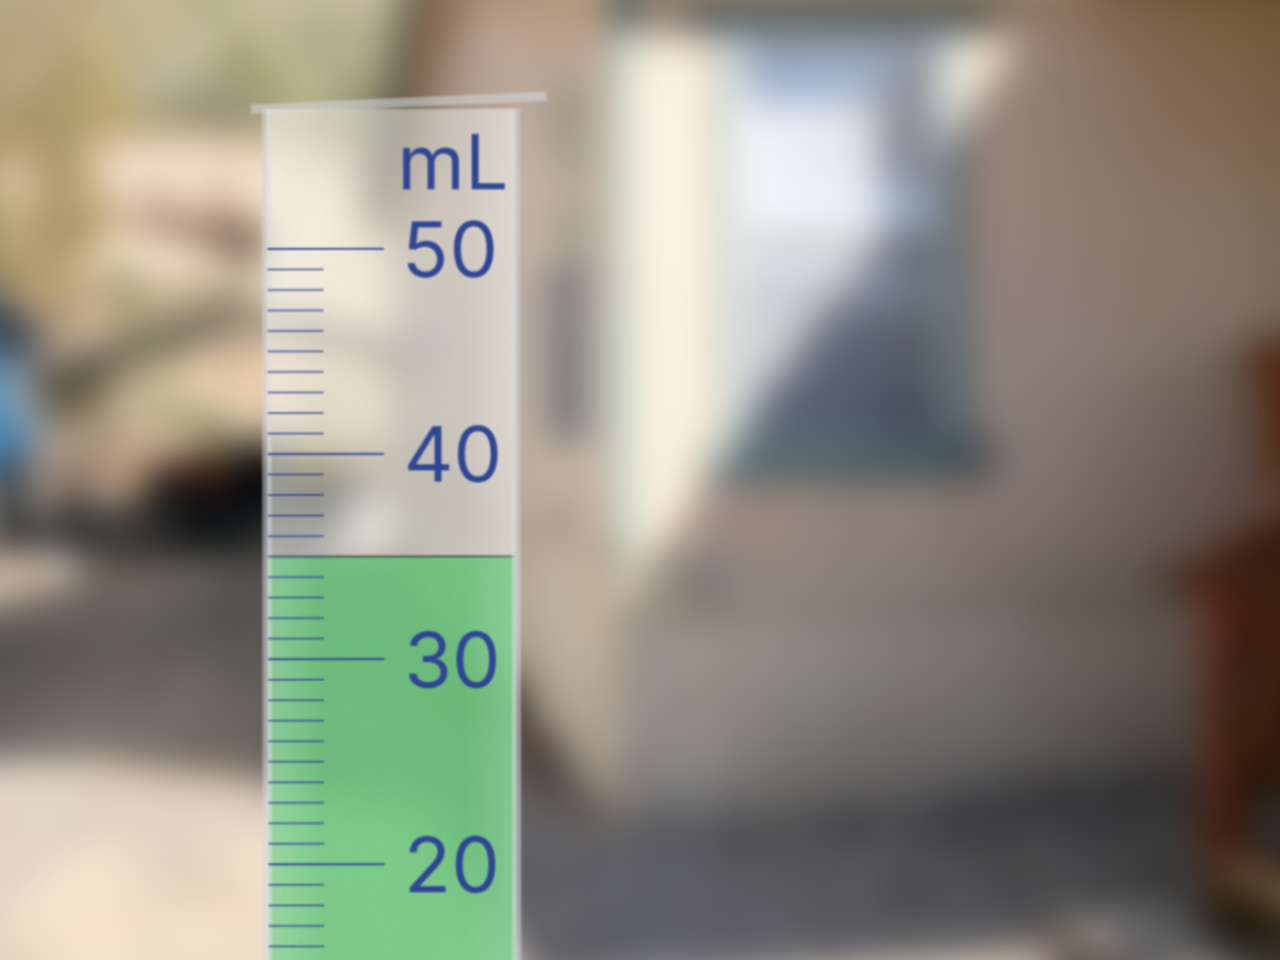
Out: 35mL
